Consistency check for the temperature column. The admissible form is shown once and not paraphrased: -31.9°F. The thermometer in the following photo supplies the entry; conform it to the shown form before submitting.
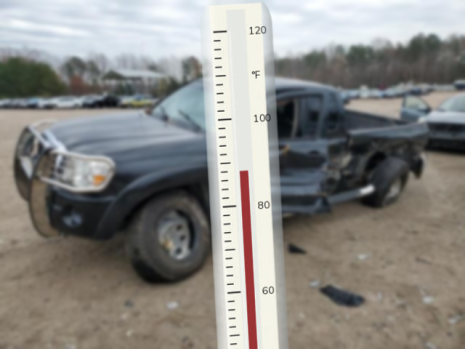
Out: 88°F
